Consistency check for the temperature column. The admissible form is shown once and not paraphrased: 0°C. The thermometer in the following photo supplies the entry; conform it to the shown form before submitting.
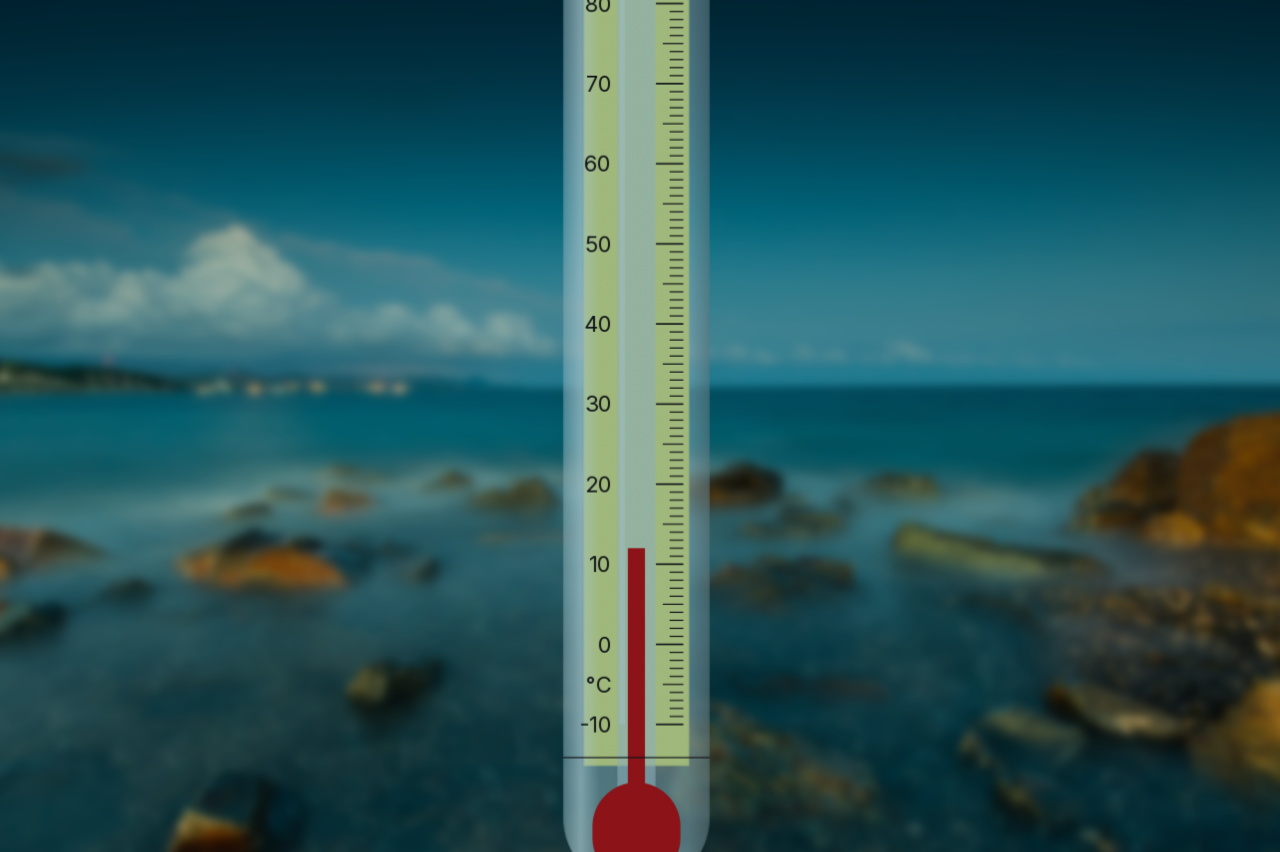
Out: 12°C
